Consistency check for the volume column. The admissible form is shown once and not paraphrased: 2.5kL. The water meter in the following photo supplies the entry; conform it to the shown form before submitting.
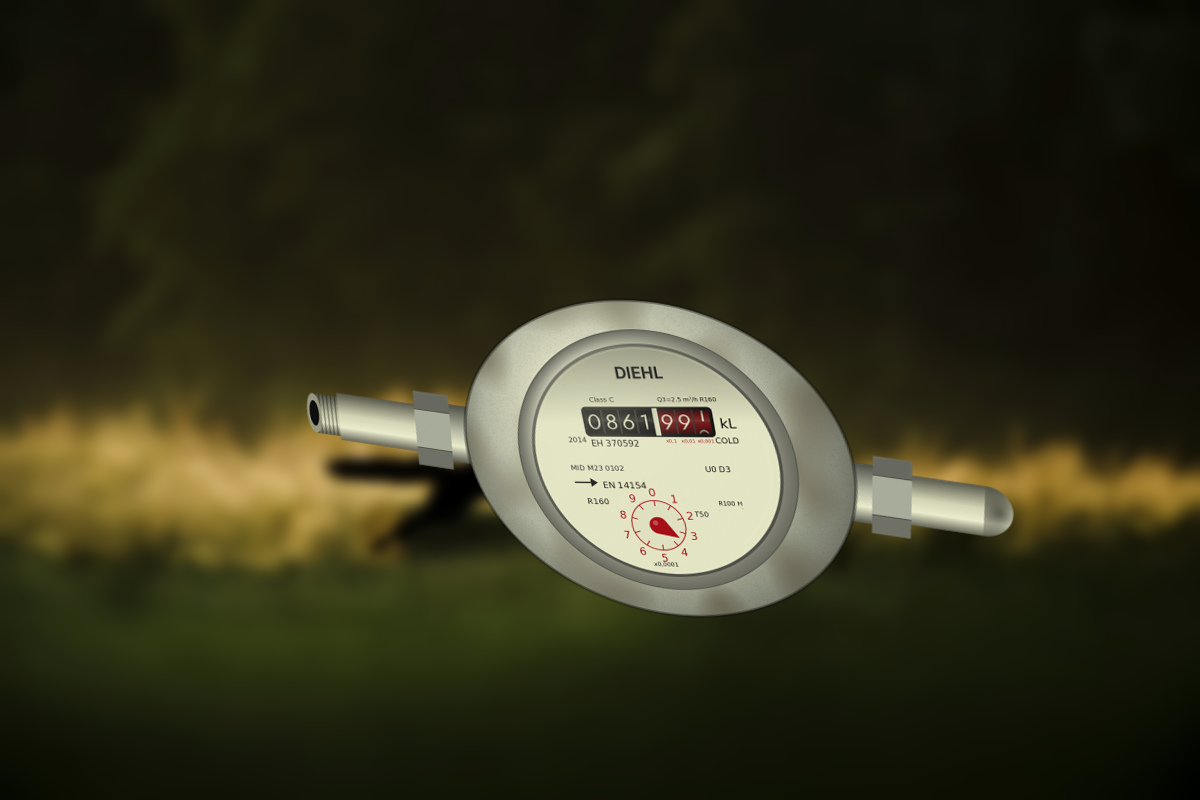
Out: 861.9913kL
